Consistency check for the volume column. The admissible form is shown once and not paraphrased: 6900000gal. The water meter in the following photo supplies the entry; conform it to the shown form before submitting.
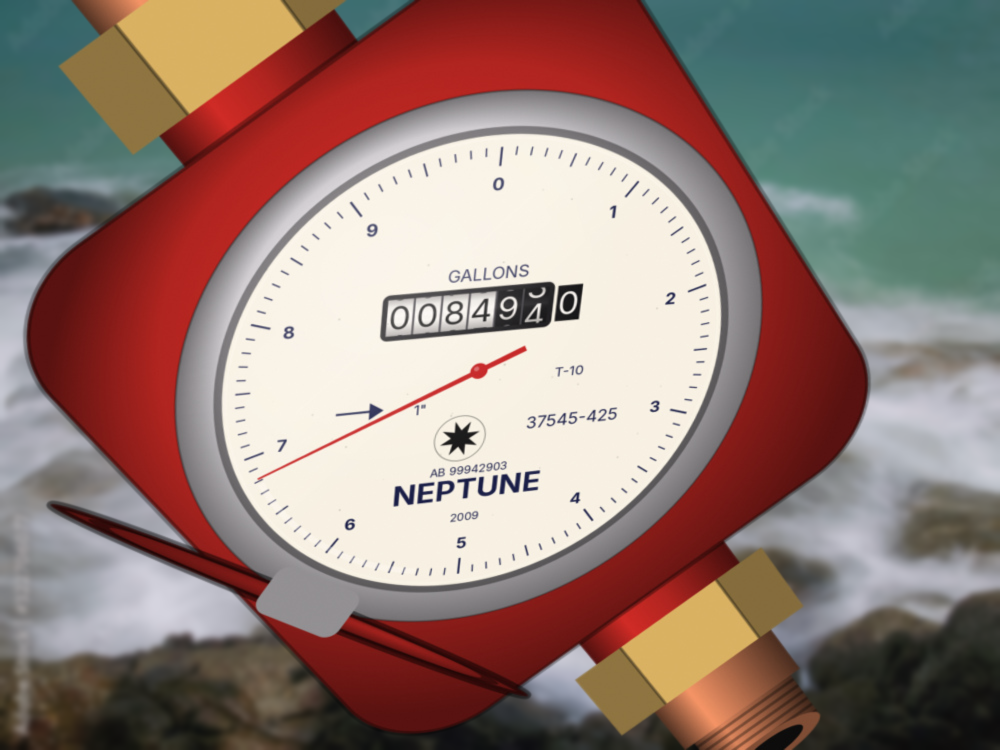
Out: 84936.8gal
